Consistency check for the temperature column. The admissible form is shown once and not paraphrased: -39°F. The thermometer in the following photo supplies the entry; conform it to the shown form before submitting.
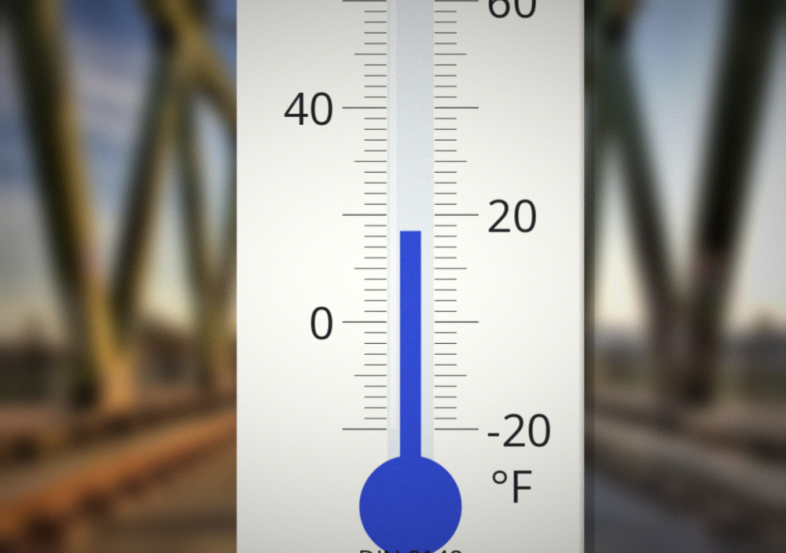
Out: 17°F
